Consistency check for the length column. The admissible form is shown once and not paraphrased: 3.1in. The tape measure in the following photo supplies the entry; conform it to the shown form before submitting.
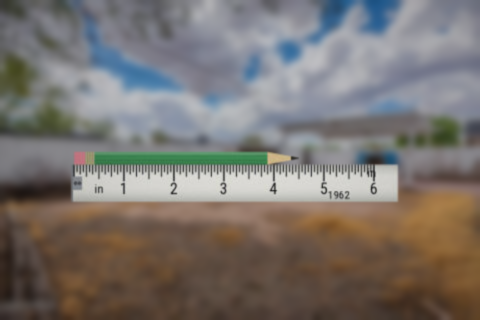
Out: 4.5in
